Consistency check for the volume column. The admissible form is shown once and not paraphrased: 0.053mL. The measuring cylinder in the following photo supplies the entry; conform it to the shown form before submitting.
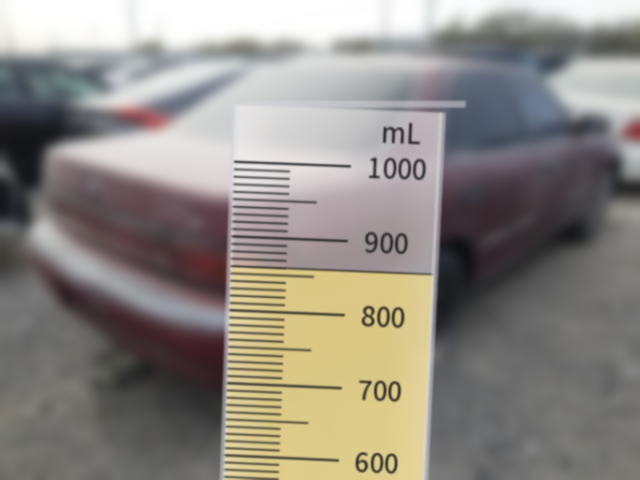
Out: 860mL
